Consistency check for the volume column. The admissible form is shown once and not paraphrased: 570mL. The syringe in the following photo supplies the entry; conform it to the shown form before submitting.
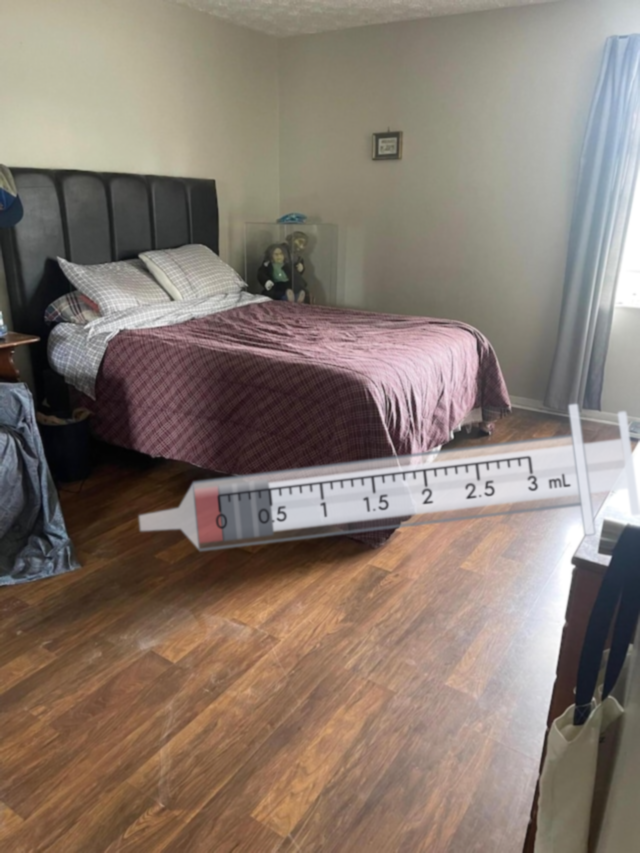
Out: 0mL
